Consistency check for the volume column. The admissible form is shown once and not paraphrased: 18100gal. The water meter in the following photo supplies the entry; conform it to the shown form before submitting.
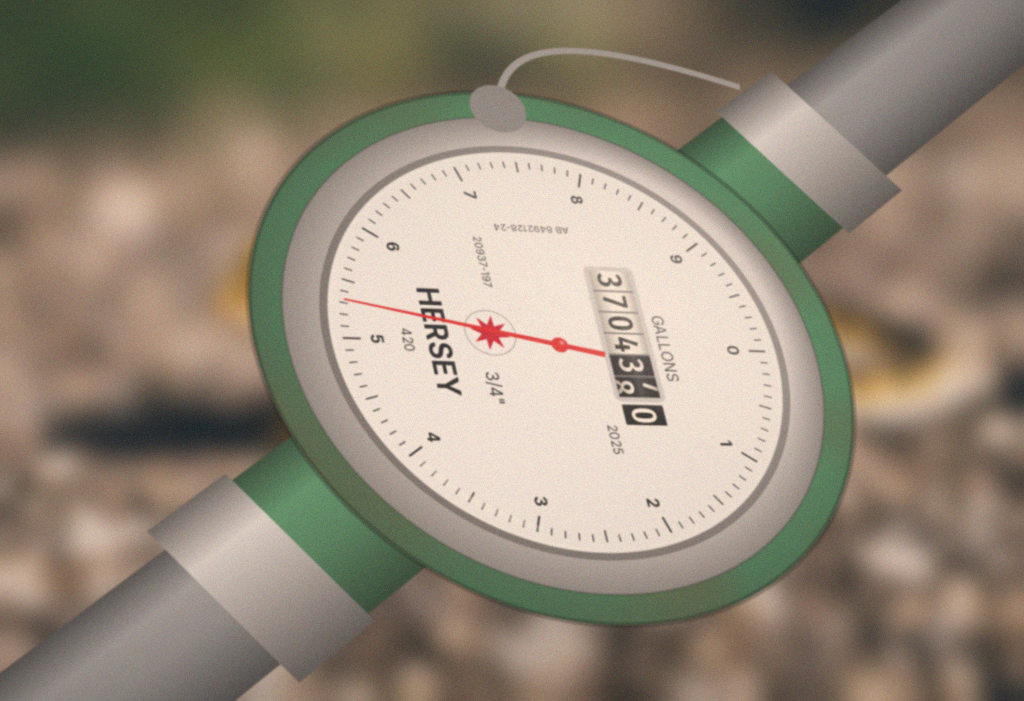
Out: 3704375.3gal
